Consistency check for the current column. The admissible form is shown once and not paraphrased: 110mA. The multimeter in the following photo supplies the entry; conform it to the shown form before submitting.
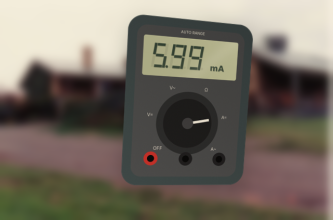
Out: 5.99mA
